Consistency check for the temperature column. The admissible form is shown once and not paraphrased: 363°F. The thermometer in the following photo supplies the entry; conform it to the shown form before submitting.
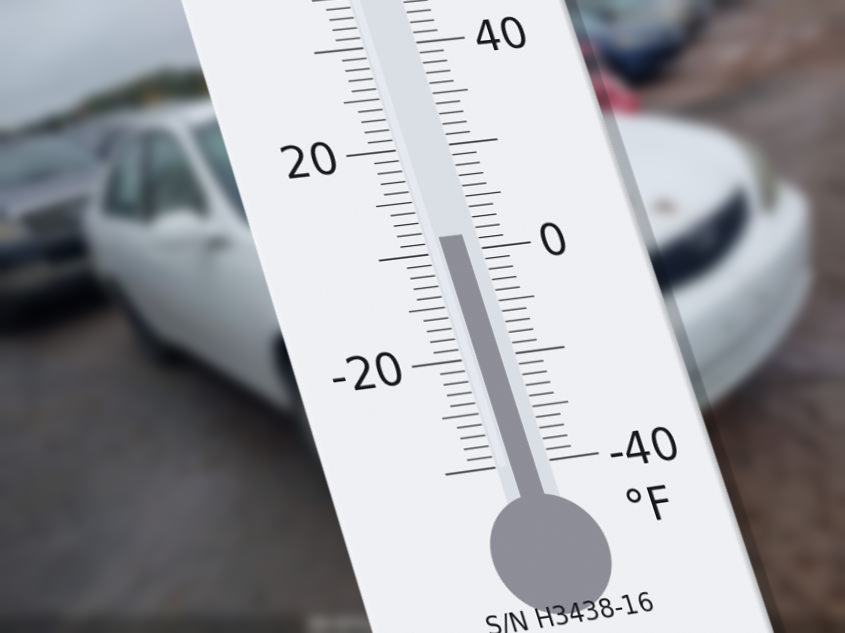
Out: 3°F
